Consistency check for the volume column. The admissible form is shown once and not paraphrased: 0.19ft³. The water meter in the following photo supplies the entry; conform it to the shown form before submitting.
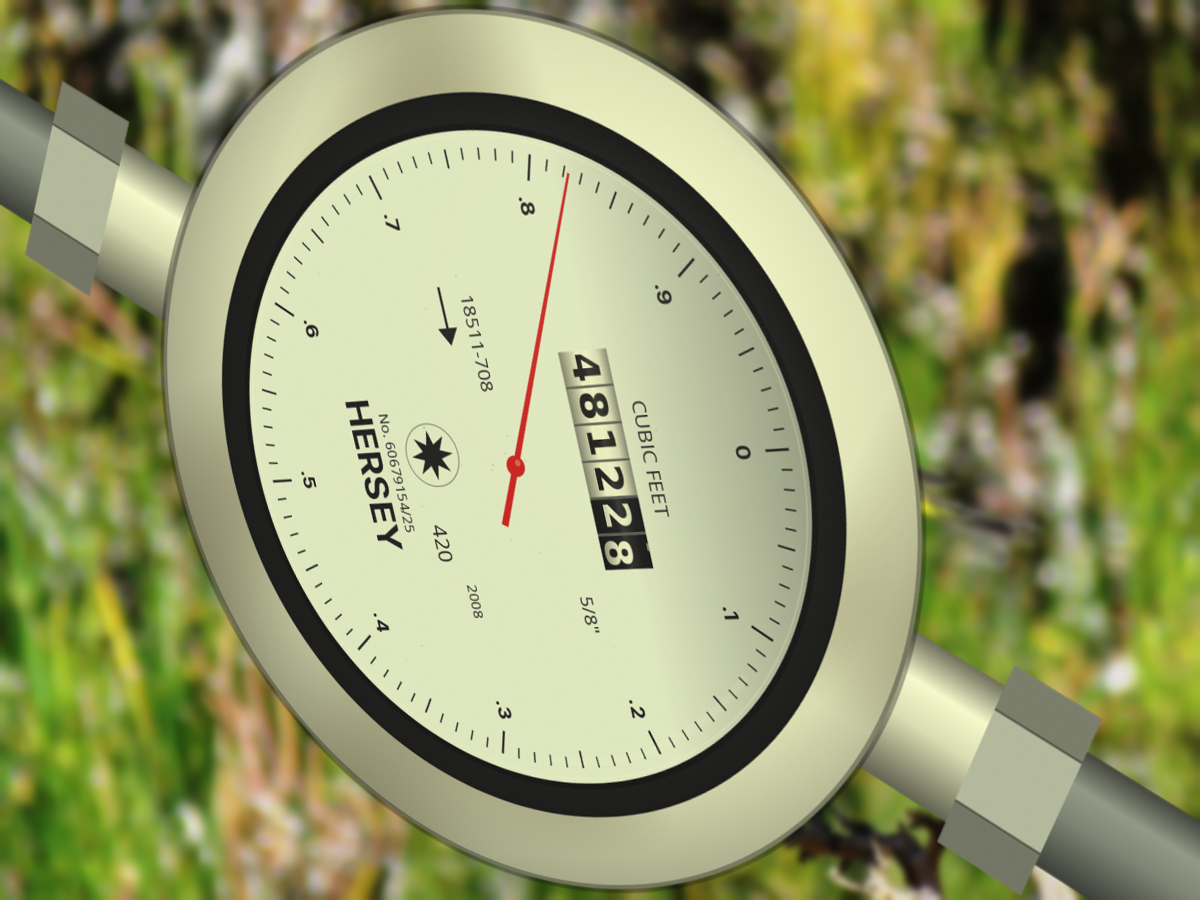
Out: 481227.82ft³
